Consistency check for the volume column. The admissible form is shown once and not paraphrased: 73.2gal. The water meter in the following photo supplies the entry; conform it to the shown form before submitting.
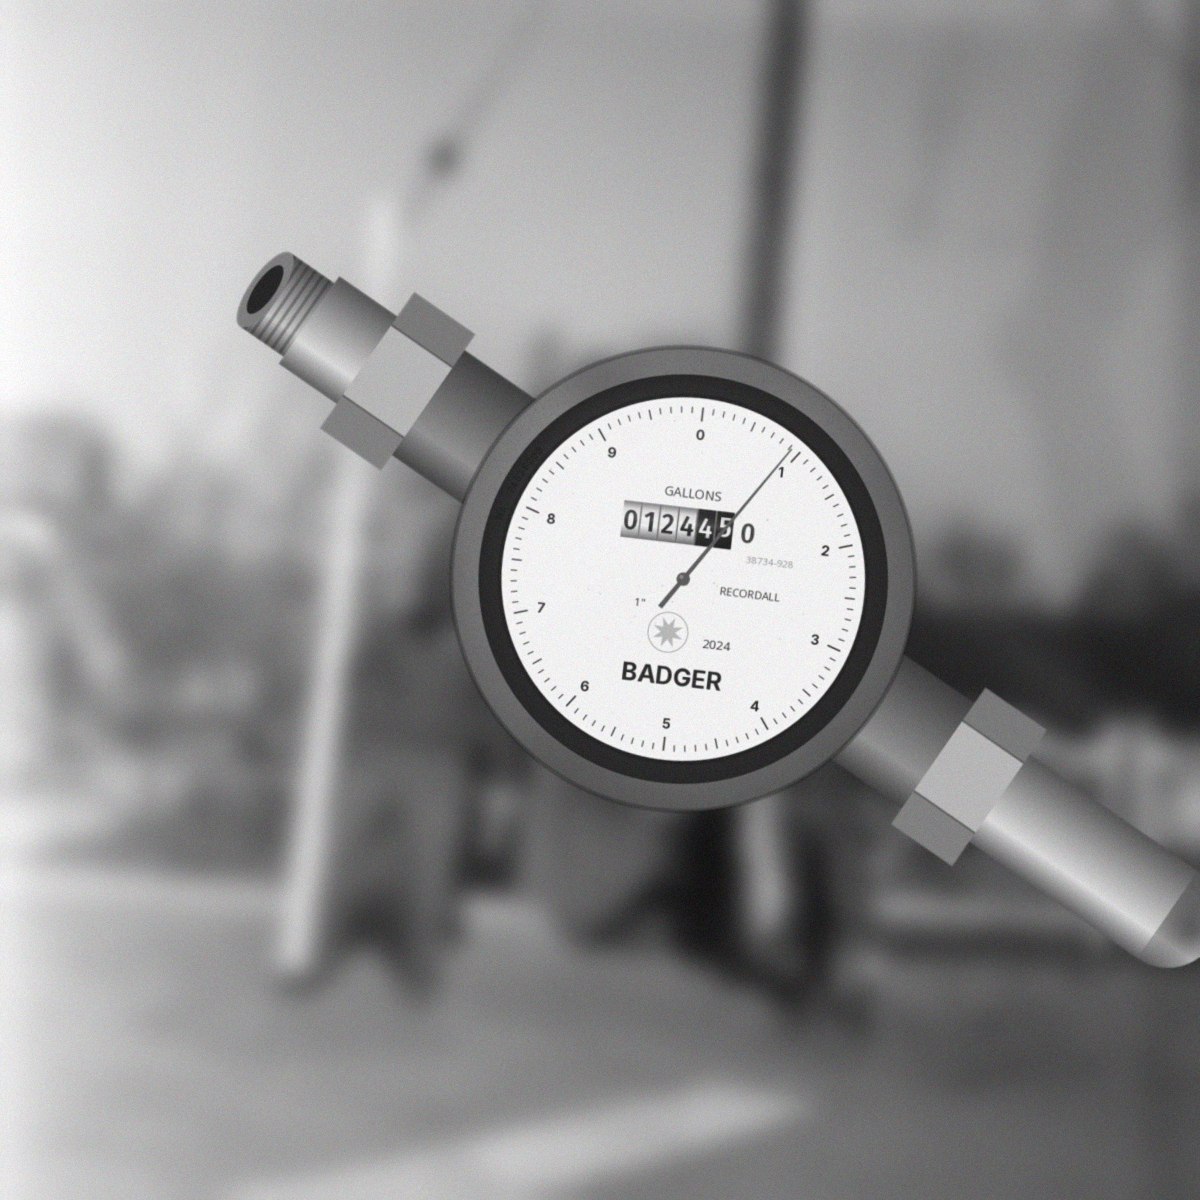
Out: 124450.9gal
